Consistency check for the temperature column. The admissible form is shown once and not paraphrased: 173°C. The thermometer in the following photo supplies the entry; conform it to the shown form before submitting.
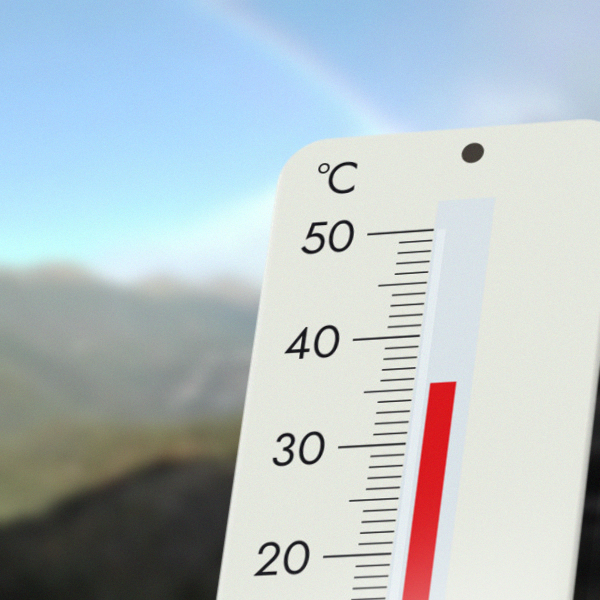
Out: 35.5°C
